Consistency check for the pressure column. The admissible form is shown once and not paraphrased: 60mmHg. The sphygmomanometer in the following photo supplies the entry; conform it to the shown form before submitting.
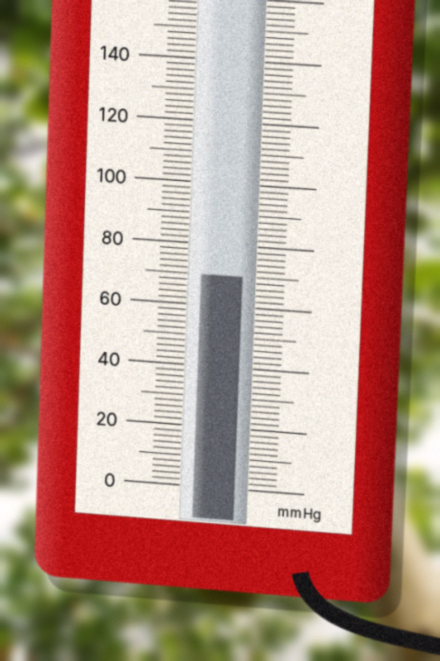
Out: 70mmHg
